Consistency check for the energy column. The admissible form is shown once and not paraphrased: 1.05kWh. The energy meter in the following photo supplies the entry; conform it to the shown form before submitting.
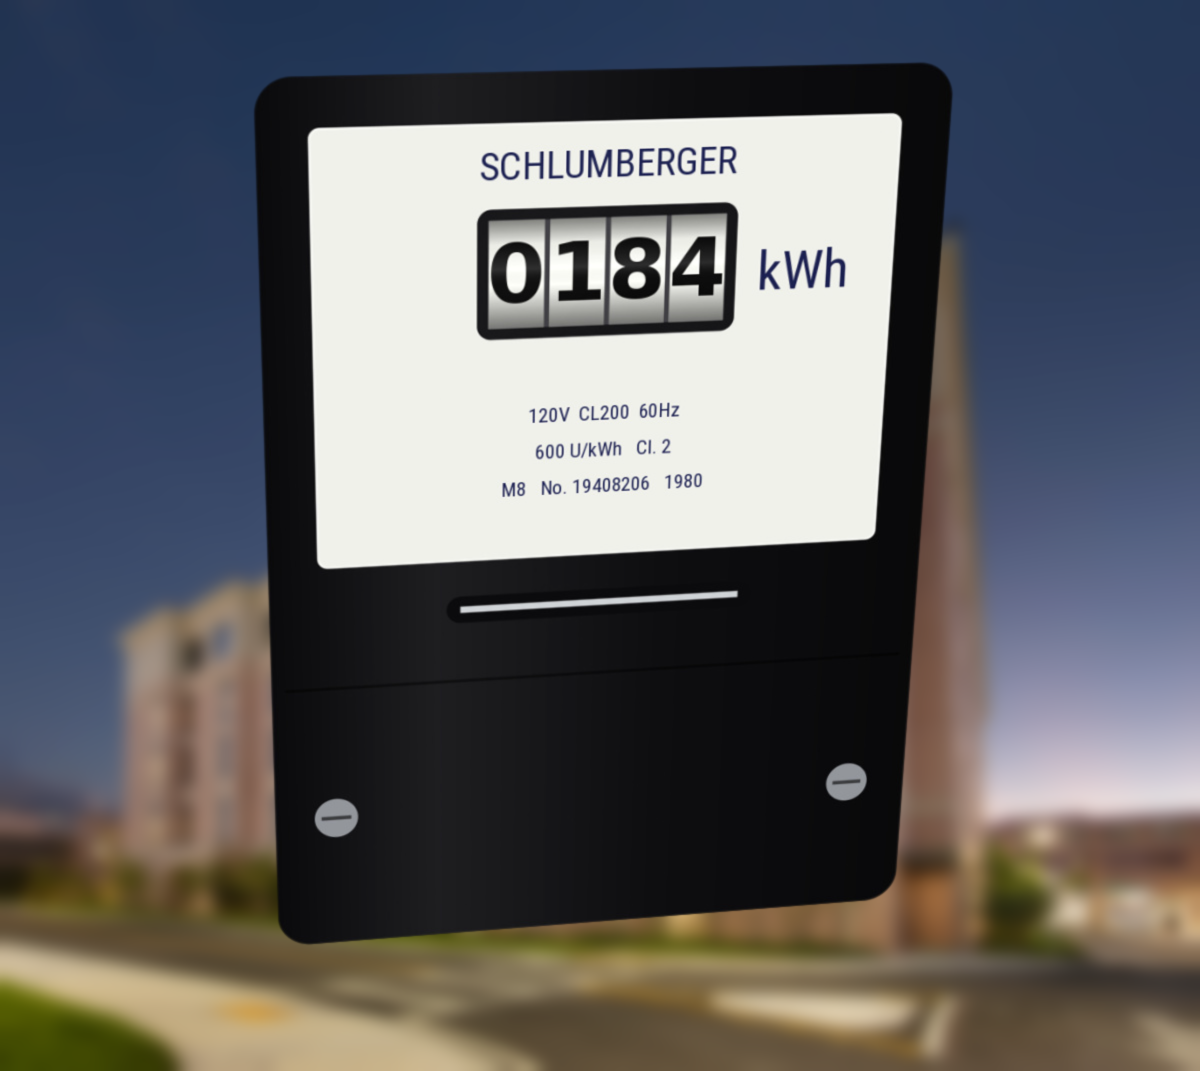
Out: 184kWh
